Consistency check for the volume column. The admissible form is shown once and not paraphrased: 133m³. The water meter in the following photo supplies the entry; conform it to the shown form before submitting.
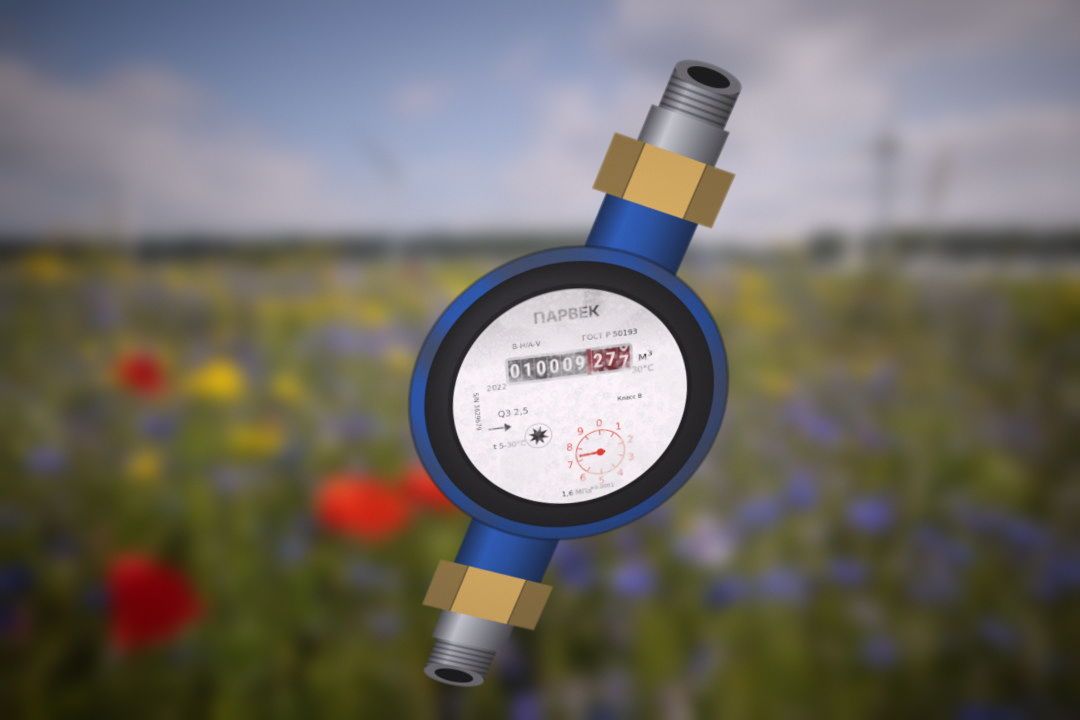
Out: 10009.2767m³
